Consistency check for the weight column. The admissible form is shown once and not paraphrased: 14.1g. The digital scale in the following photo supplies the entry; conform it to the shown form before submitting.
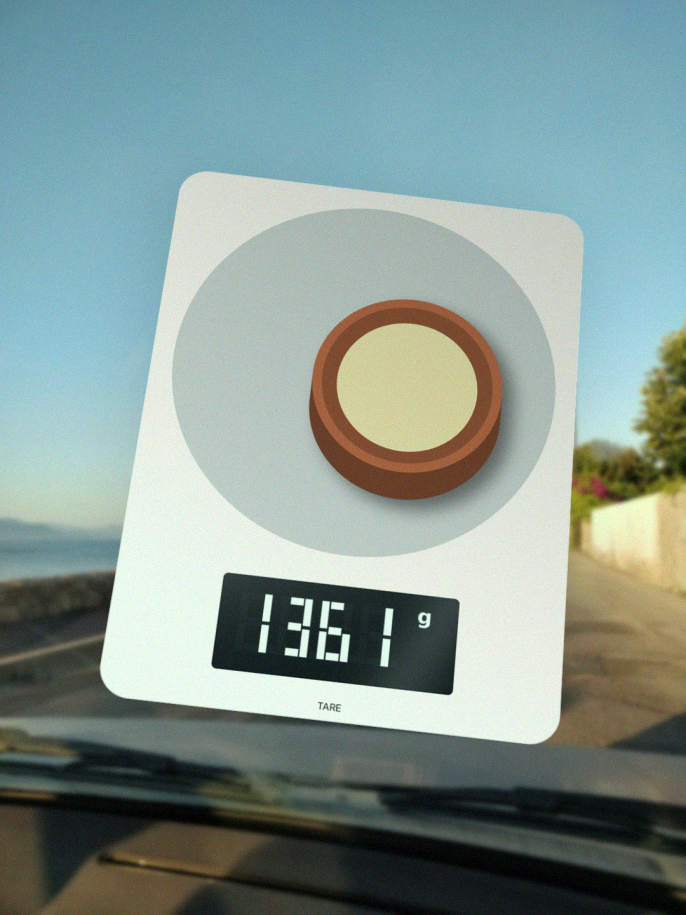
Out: 1361g
